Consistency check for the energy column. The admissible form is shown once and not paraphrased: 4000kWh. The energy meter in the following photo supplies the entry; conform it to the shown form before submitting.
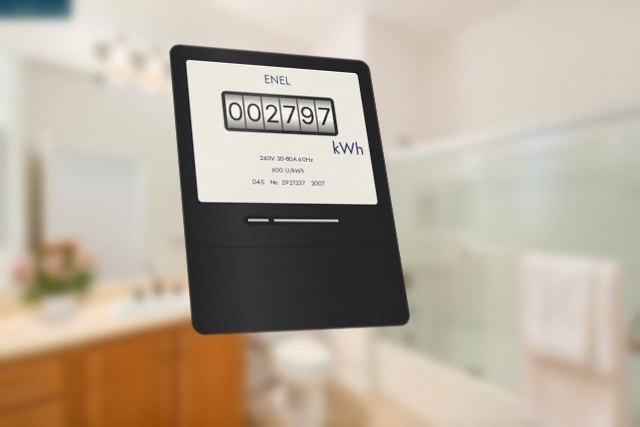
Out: 2797kWh
